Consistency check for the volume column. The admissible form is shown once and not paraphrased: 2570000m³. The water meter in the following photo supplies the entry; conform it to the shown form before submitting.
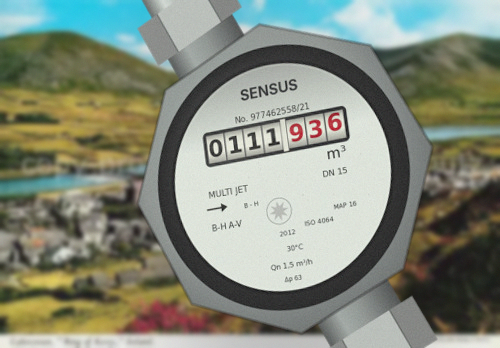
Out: 111.936m³
